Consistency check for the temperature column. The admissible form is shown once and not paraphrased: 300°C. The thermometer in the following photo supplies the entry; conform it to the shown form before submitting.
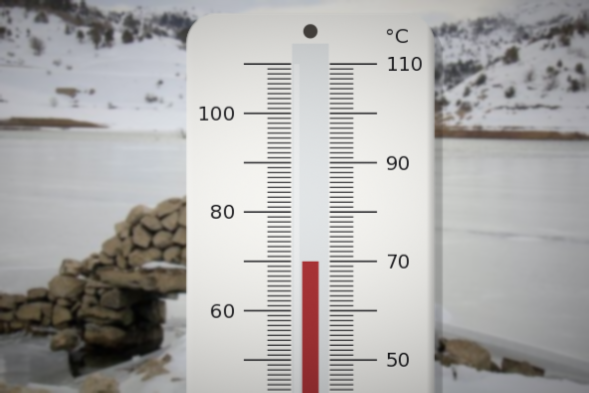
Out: 70°C
